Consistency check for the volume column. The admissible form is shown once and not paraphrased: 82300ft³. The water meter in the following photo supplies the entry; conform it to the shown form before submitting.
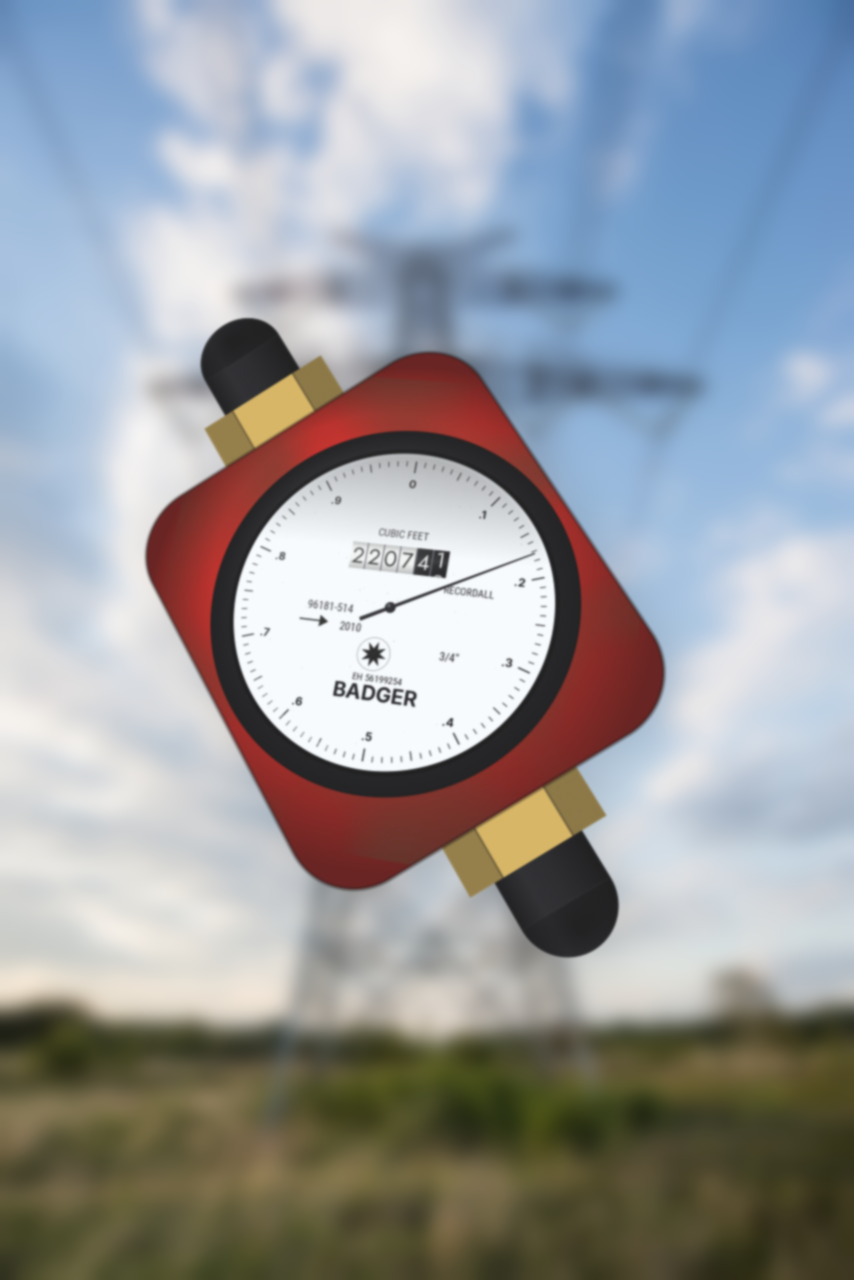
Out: 220741.17ft³
